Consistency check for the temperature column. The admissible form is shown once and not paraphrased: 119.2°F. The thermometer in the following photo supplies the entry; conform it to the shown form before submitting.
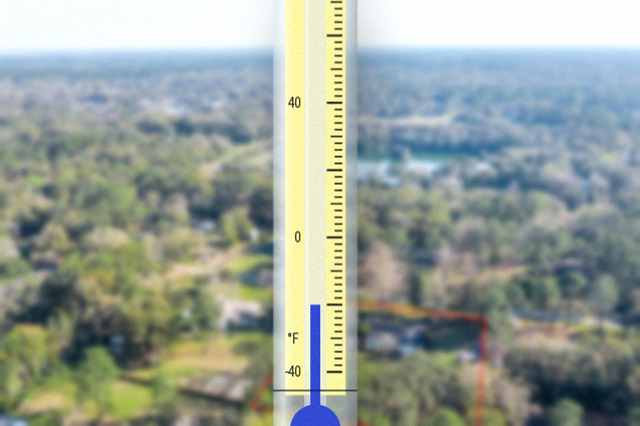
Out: -20°F
